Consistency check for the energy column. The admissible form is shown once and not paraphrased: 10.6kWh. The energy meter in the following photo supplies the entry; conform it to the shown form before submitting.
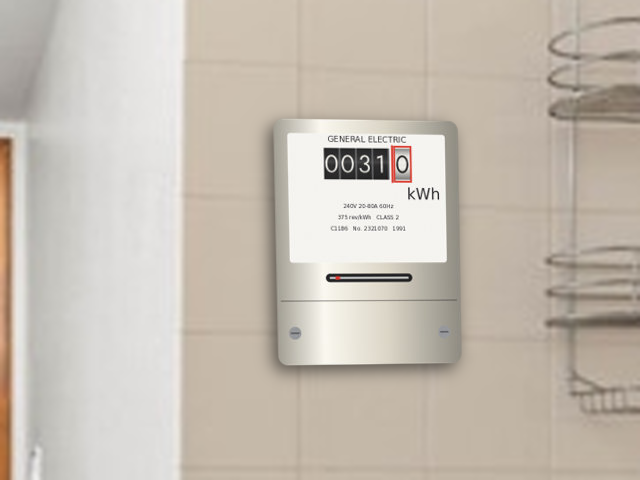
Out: 31.0kWh
